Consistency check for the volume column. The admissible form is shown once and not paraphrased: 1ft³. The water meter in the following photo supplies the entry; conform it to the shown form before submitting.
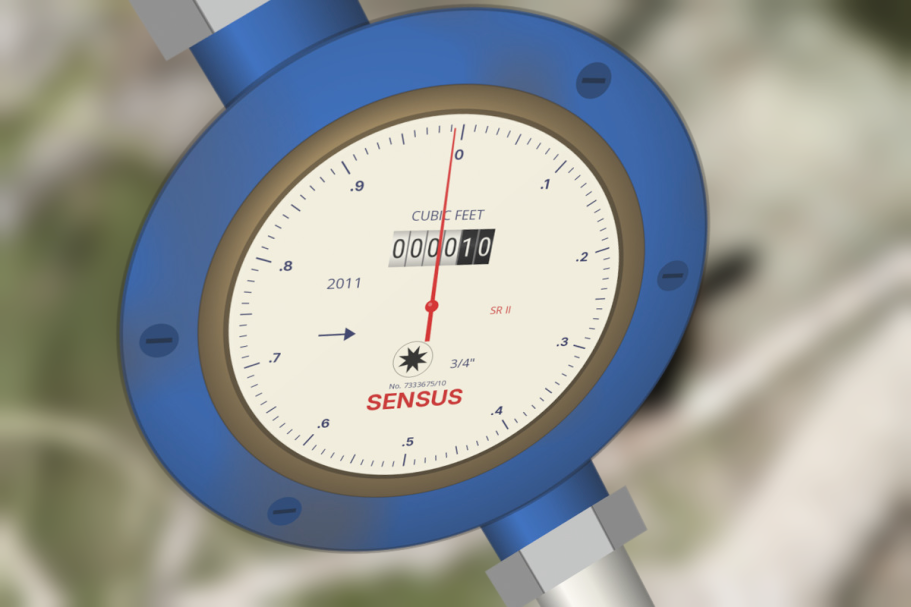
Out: 9.99ft³
